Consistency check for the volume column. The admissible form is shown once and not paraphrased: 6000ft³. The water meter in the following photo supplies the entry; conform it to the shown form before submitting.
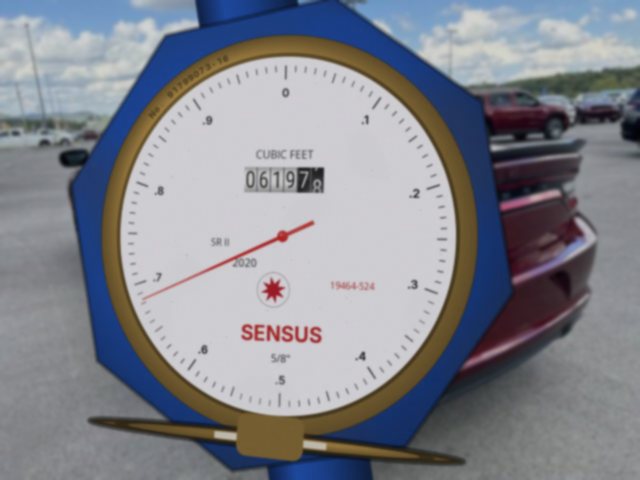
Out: 61977.68ft³
